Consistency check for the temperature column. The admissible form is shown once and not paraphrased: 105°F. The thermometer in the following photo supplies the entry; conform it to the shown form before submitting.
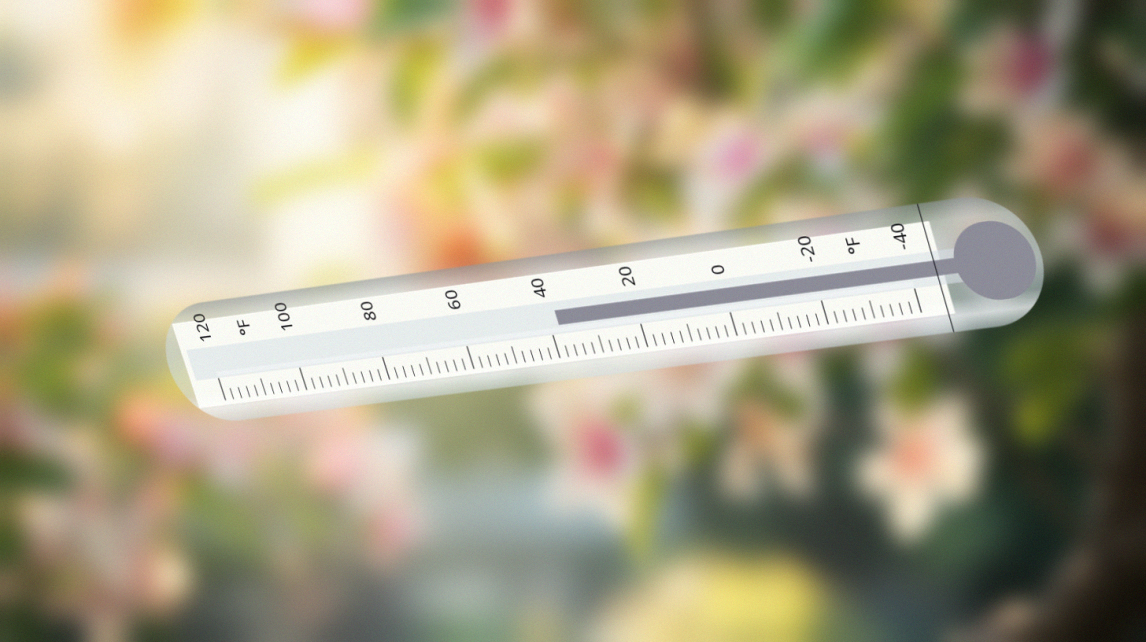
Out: 38°F
